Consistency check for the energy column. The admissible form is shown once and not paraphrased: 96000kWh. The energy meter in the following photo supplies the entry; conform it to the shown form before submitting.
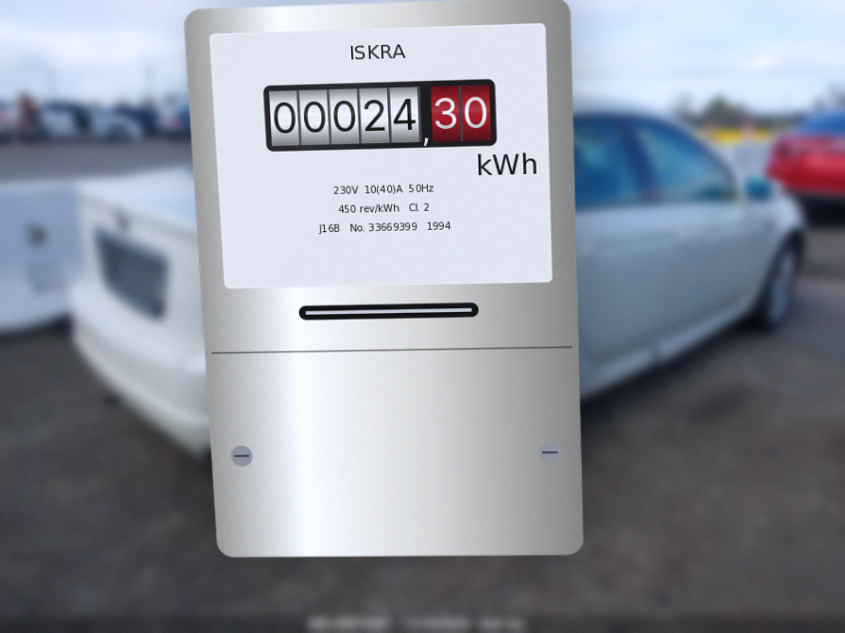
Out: 24.30kWh
